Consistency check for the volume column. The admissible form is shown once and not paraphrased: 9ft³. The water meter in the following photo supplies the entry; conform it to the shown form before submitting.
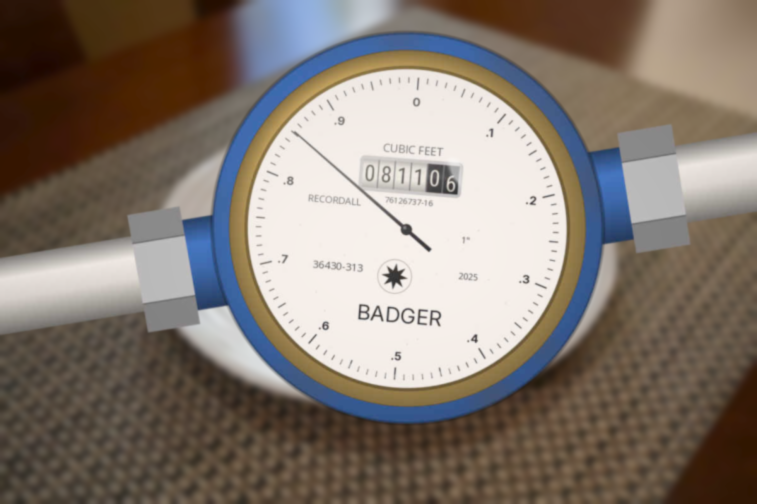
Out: 81105.85ft³
